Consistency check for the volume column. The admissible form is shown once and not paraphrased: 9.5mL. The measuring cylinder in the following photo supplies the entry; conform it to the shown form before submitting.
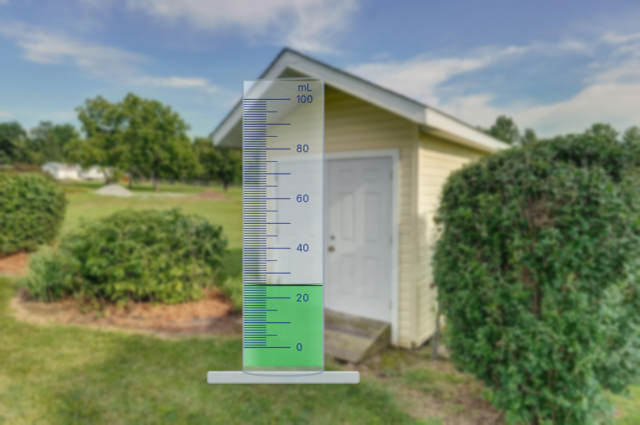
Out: 25mL
